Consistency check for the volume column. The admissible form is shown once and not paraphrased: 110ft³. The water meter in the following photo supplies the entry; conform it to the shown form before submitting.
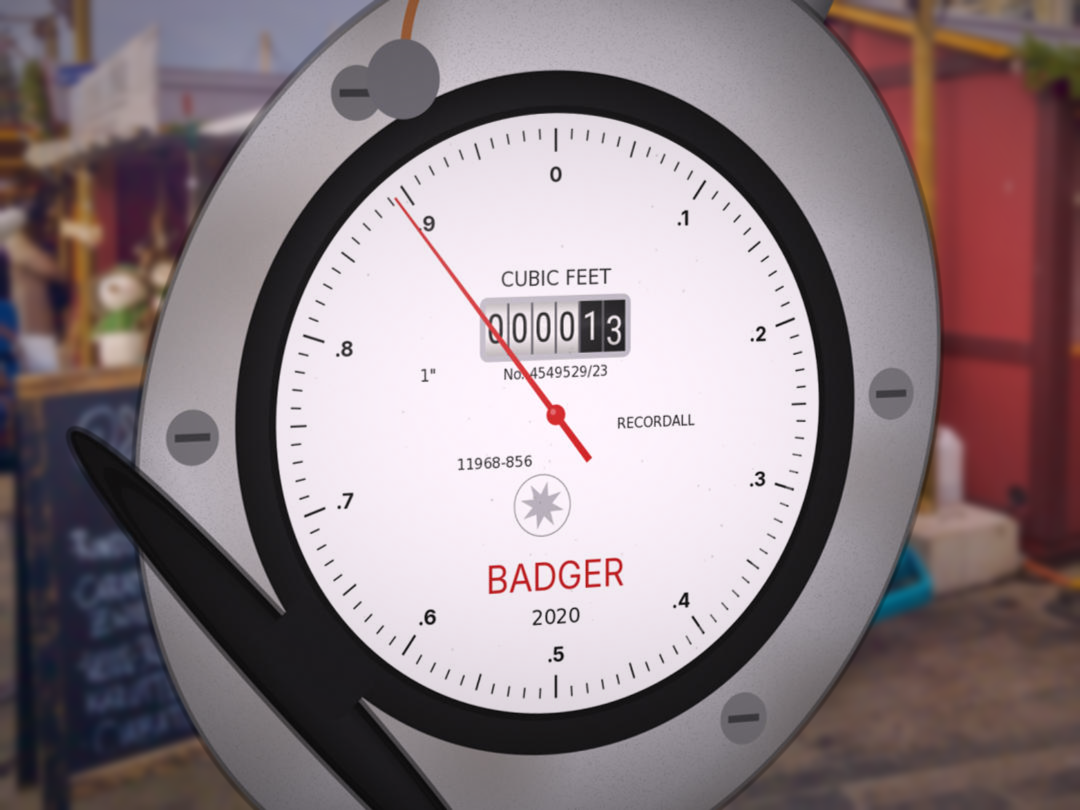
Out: 12.89ft³
